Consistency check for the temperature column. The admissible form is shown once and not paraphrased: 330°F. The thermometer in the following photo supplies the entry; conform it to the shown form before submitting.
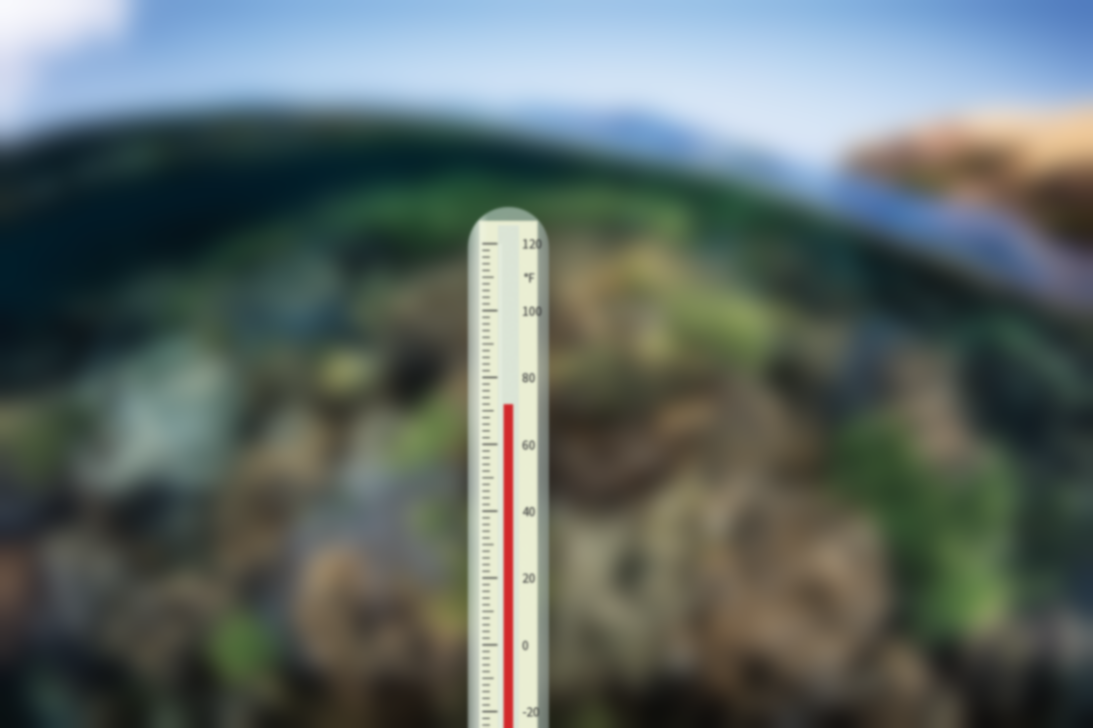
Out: 72°F
